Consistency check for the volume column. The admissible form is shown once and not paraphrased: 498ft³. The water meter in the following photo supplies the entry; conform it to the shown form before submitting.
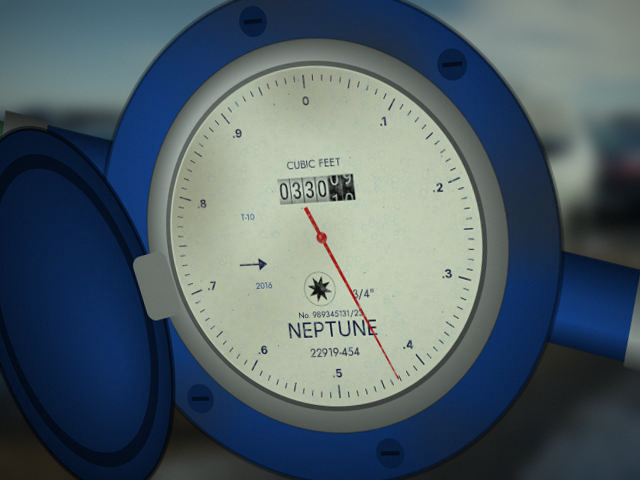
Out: 33009.43ft³
